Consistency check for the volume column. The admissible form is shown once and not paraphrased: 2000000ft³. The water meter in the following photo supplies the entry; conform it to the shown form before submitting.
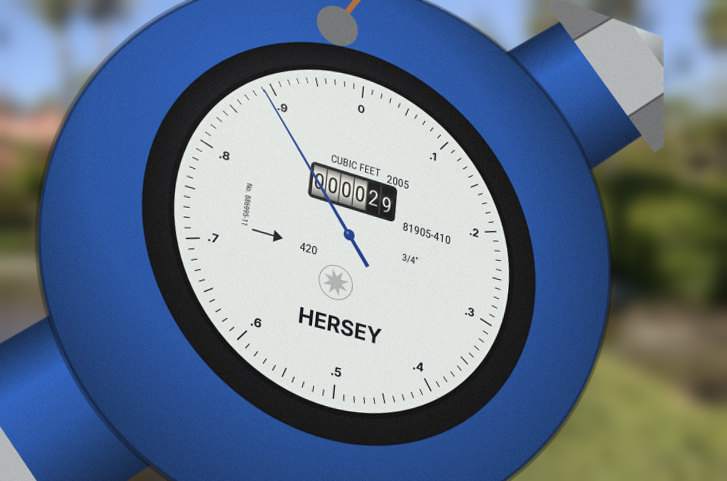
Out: 28.89ft³
